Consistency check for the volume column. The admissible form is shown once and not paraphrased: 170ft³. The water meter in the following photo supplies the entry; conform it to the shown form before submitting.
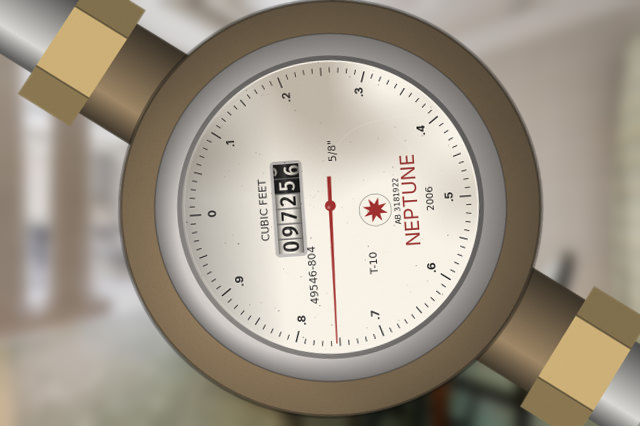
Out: 97255.75ft³
